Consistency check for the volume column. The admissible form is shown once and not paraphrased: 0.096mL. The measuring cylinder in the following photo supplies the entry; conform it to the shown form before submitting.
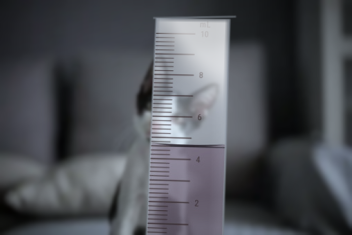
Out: 4.6mL
